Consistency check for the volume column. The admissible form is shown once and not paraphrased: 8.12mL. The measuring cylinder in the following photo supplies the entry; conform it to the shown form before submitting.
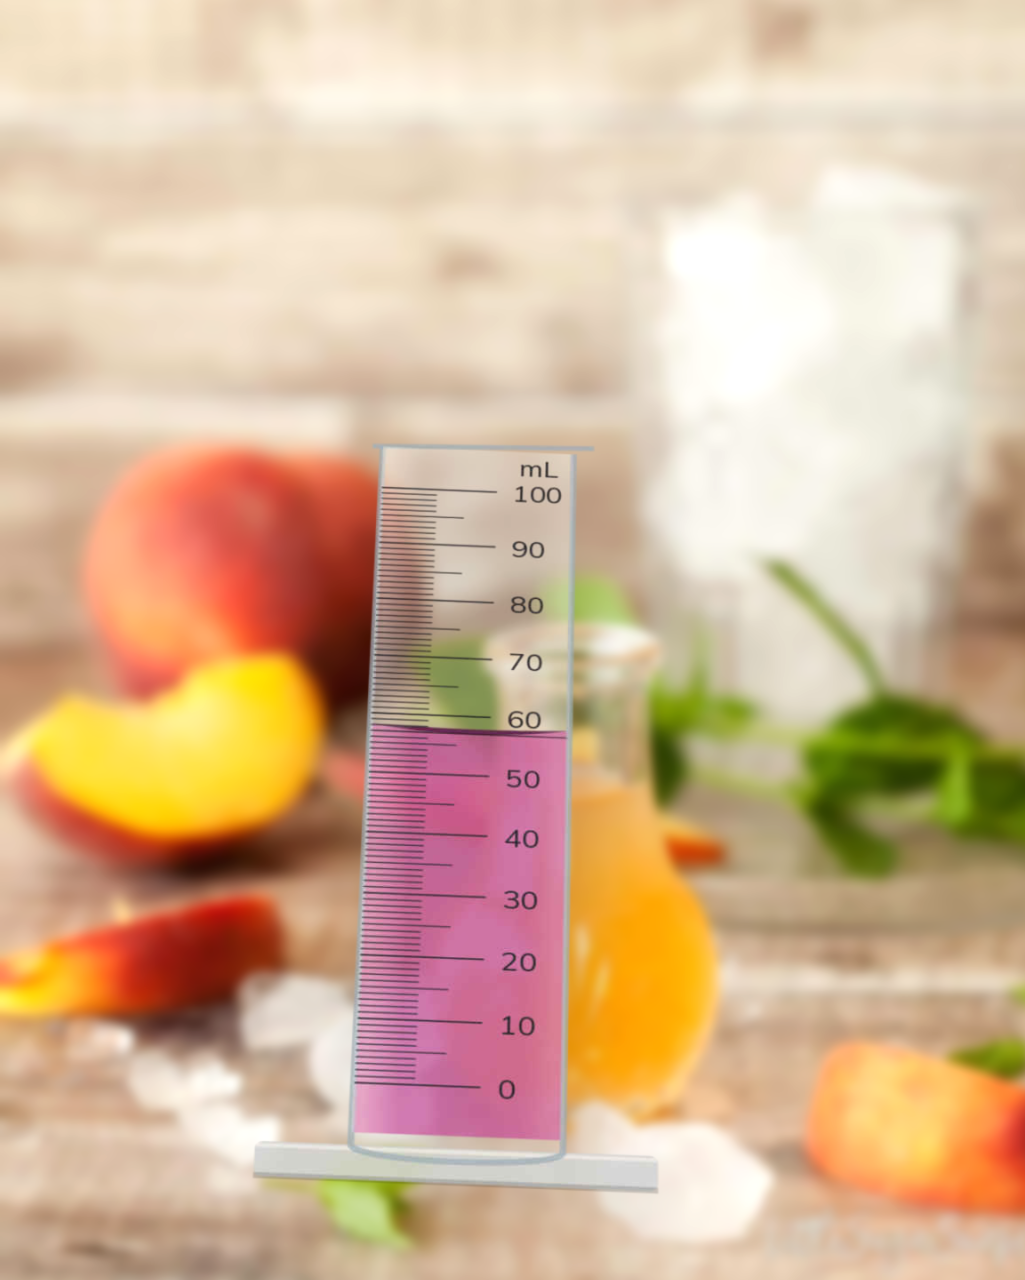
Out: 57mL
